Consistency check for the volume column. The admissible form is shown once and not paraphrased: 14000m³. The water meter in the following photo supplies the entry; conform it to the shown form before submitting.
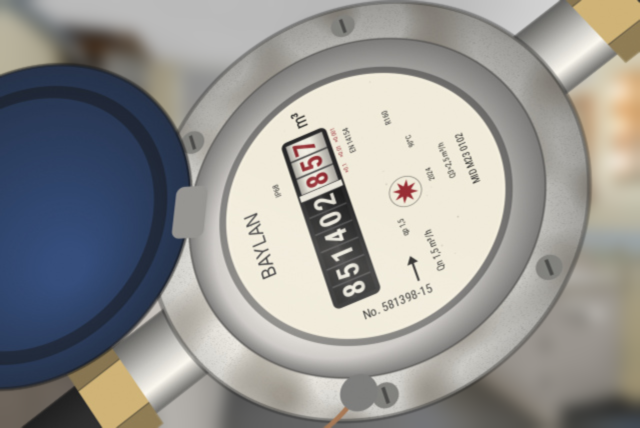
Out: 851402.857m³
